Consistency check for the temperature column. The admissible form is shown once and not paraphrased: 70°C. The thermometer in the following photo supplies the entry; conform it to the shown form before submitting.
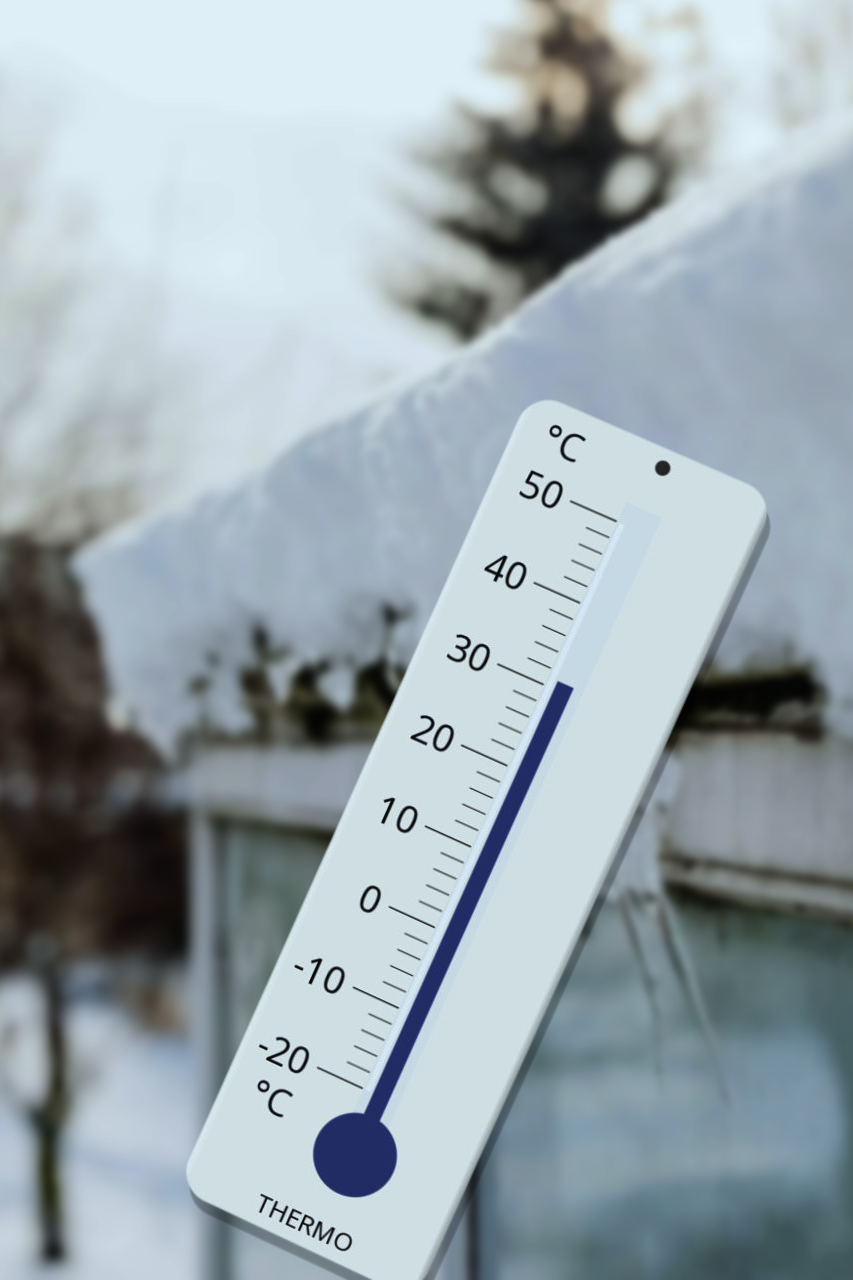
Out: 31°C
